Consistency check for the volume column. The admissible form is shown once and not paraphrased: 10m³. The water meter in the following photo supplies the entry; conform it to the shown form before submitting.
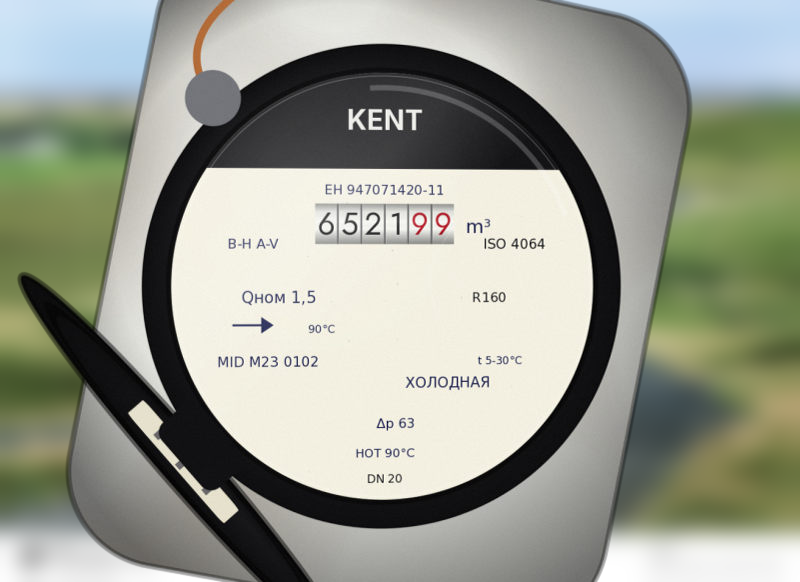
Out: 6521.99m³
